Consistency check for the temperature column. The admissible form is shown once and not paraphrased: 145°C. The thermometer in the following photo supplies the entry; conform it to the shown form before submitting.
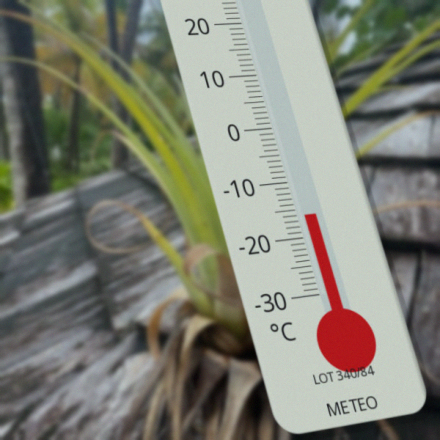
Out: -16°C
